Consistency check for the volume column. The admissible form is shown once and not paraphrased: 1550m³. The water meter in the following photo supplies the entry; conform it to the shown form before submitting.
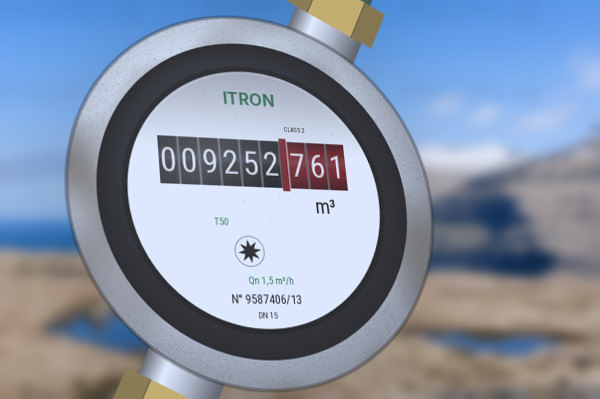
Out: 9252.761m³
